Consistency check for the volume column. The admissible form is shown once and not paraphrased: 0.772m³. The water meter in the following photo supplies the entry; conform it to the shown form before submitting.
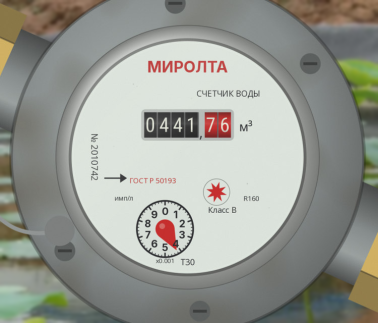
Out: 441.764m³
